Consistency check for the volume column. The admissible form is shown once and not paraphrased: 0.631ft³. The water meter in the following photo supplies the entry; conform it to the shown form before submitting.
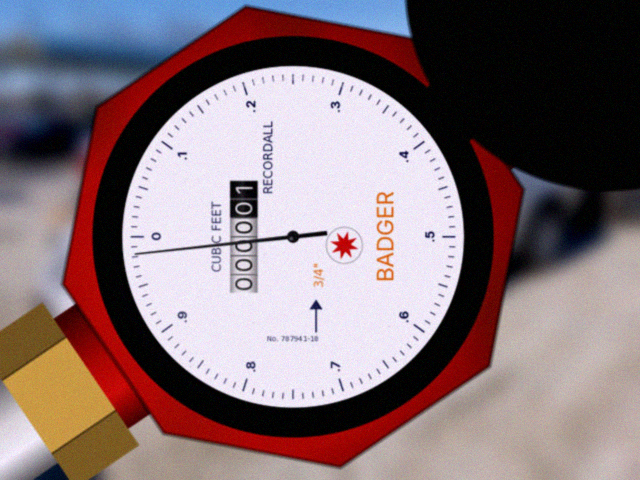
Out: 0.98ft³
